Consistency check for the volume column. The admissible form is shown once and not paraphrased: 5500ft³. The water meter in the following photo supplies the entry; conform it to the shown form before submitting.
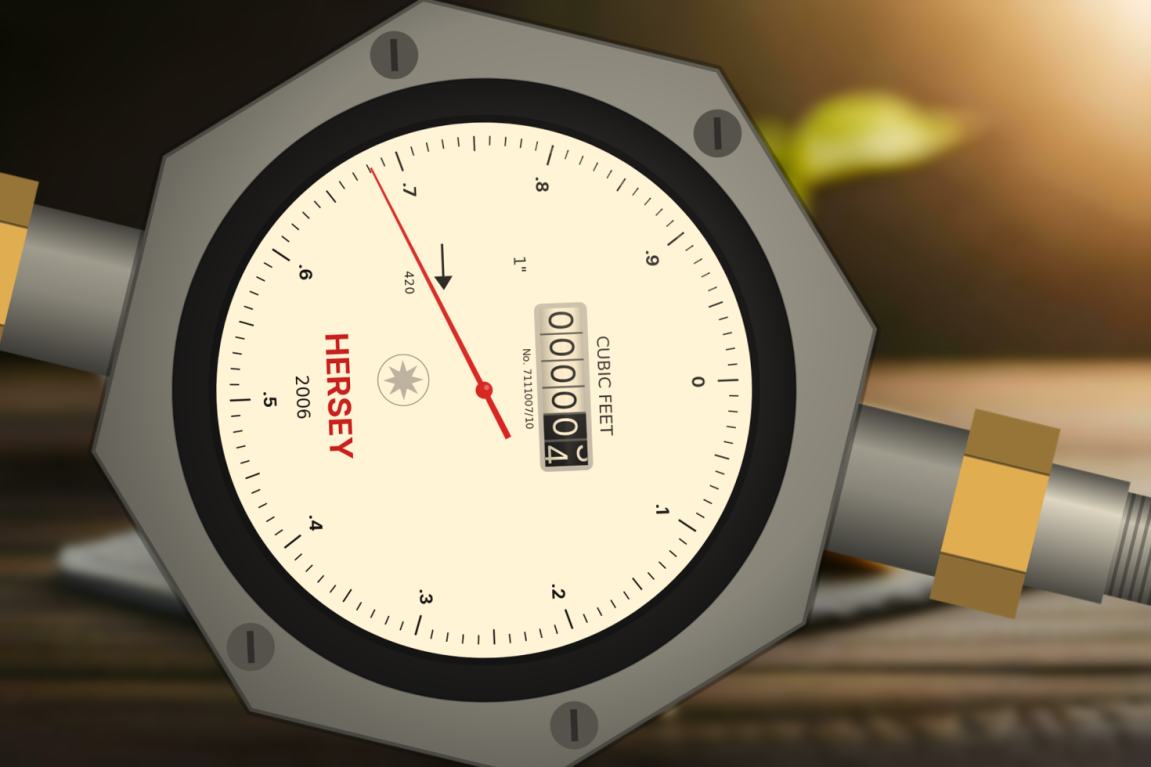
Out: 3.68ft³
